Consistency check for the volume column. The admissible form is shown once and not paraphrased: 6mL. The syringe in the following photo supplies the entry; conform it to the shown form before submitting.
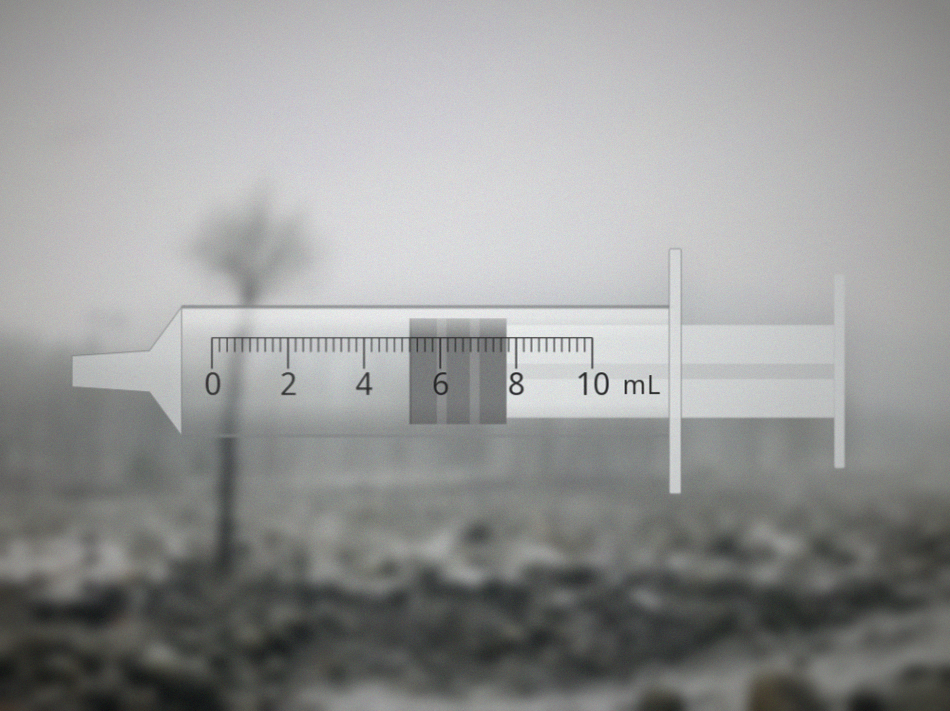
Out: 5.2mL
